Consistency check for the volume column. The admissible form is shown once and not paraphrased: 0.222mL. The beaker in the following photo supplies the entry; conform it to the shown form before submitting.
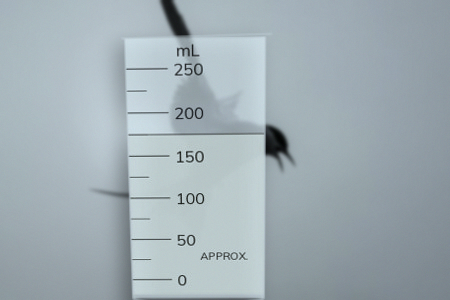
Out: 175mL
